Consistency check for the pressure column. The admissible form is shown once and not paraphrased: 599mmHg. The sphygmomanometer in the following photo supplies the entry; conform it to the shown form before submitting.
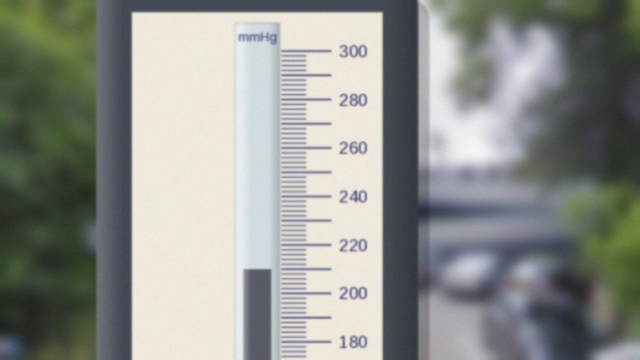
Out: 210mmHg
